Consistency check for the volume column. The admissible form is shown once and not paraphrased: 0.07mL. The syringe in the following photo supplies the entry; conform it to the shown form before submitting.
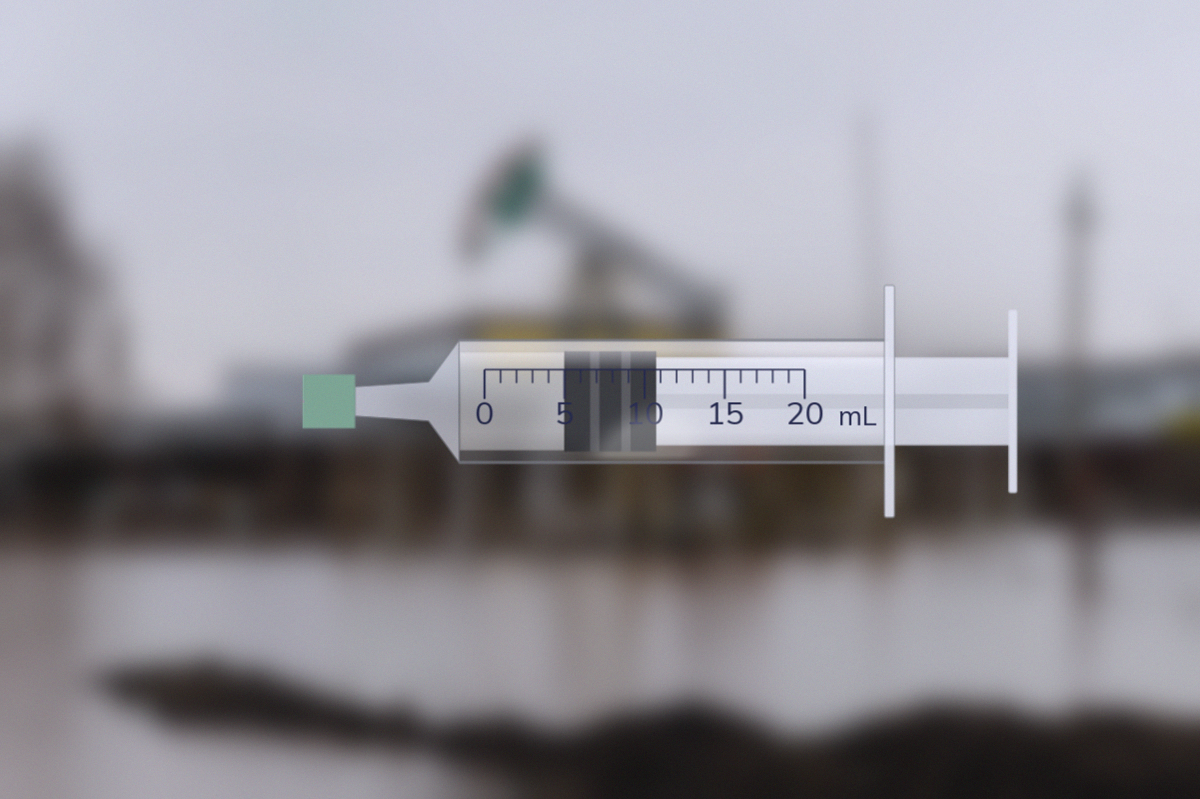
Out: 5mL
